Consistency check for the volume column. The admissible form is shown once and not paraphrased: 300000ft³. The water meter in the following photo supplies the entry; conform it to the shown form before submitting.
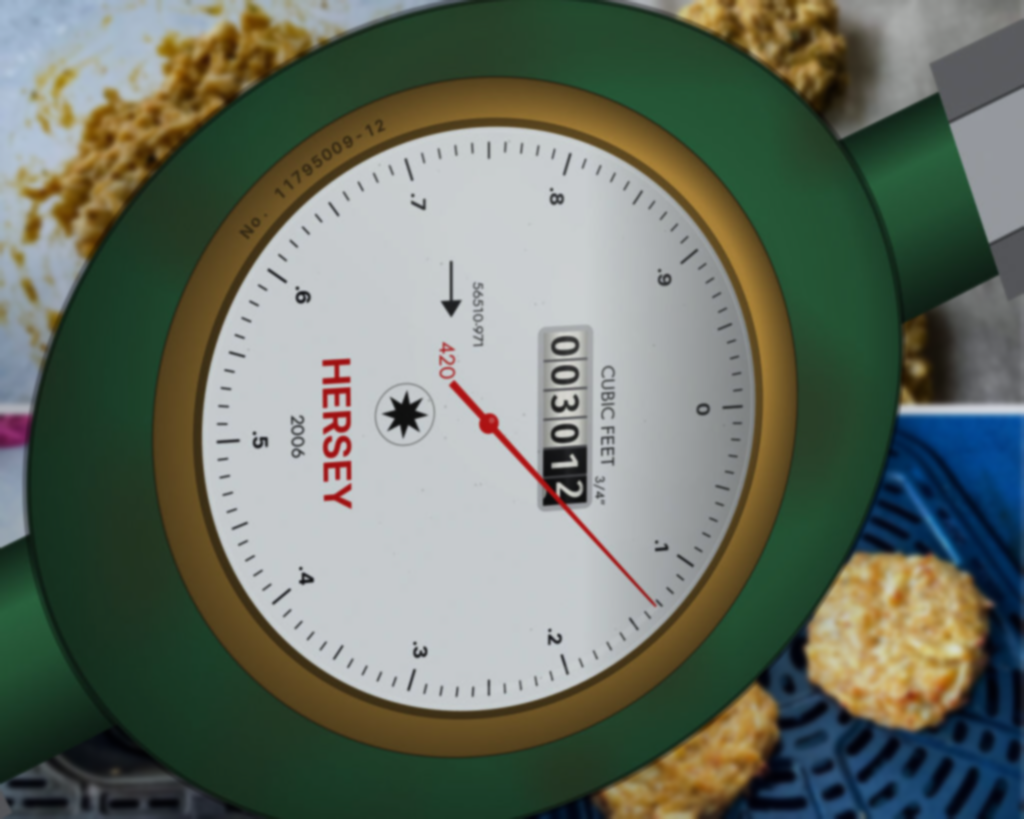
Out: 3012.13ft³
